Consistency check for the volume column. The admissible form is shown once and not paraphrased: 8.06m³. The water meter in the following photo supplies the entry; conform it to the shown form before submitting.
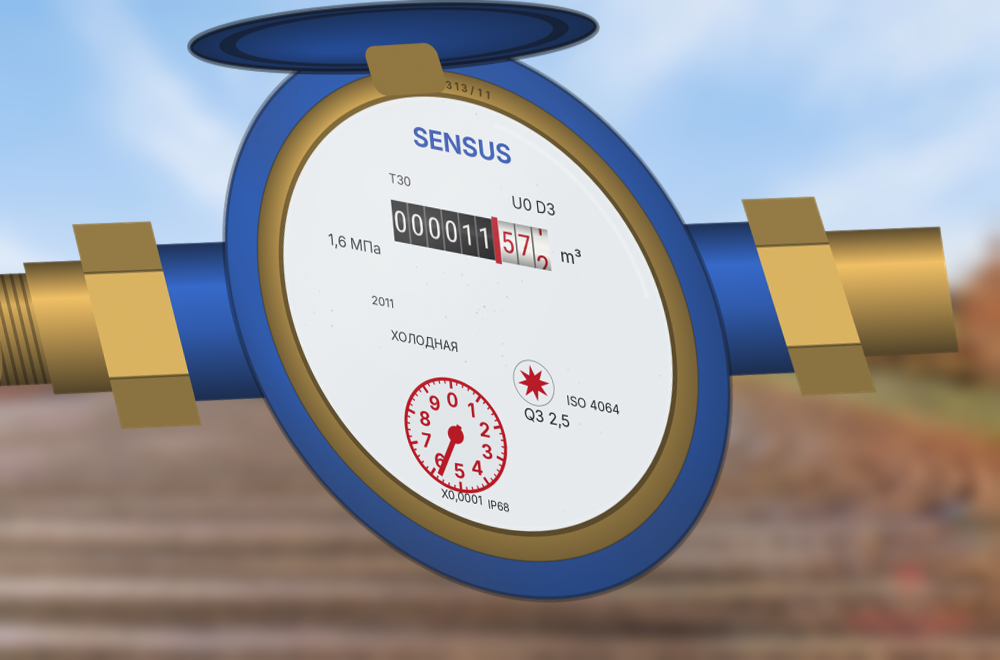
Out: 11.5715m³
